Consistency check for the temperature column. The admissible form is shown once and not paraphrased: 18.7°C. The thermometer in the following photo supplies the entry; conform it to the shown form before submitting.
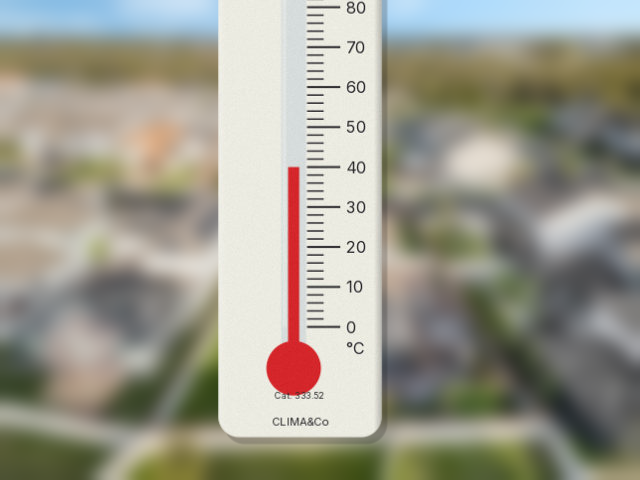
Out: 40°C
